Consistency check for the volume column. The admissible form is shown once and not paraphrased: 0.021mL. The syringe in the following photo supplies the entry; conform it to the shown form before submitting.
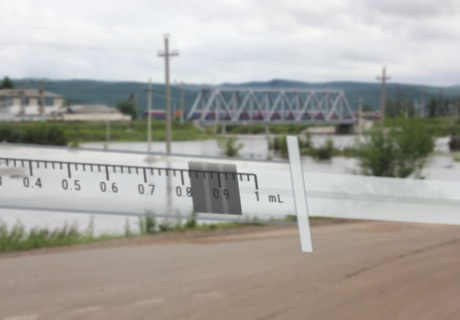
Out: 0.82mL
